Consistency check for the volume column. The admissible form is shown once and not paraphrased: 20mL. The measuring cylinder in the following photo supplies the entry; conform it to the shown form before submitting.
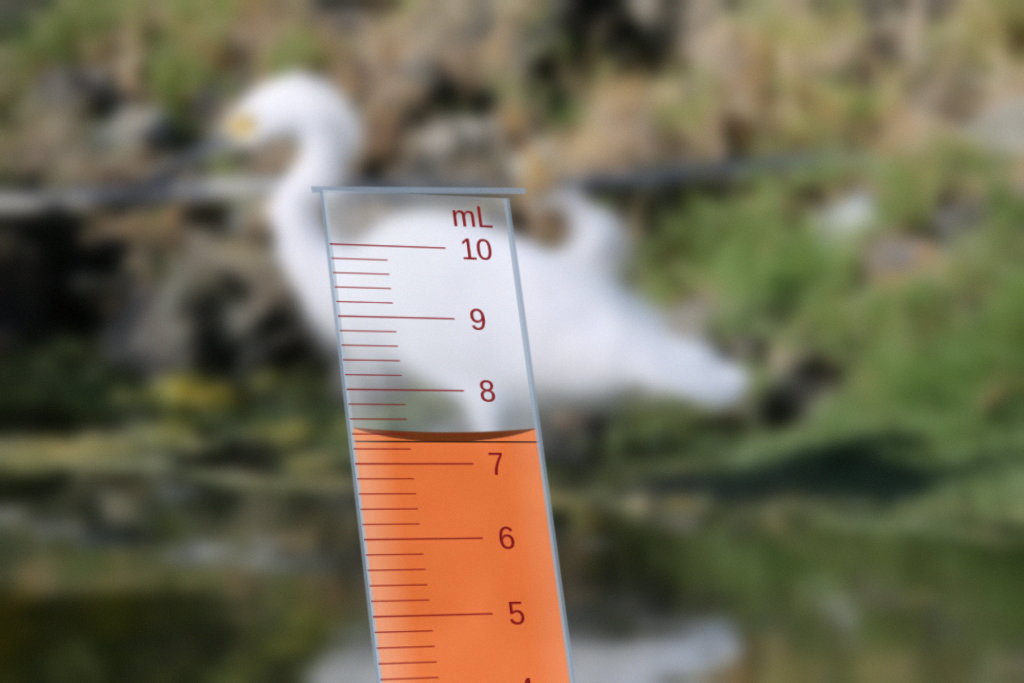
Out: 7.3mL
